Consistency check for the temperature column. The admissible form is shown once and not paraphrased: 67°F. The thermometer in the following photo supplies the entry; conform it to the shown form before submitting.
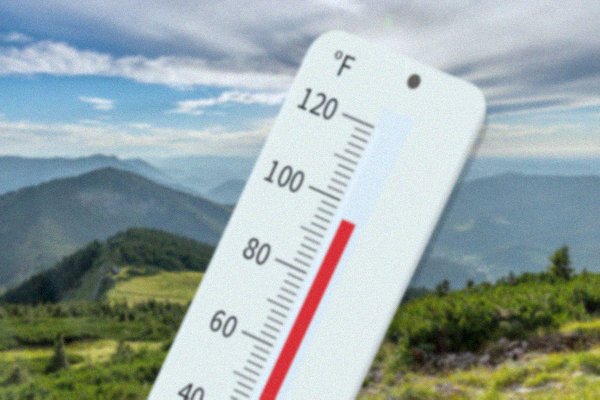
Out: 96°F
